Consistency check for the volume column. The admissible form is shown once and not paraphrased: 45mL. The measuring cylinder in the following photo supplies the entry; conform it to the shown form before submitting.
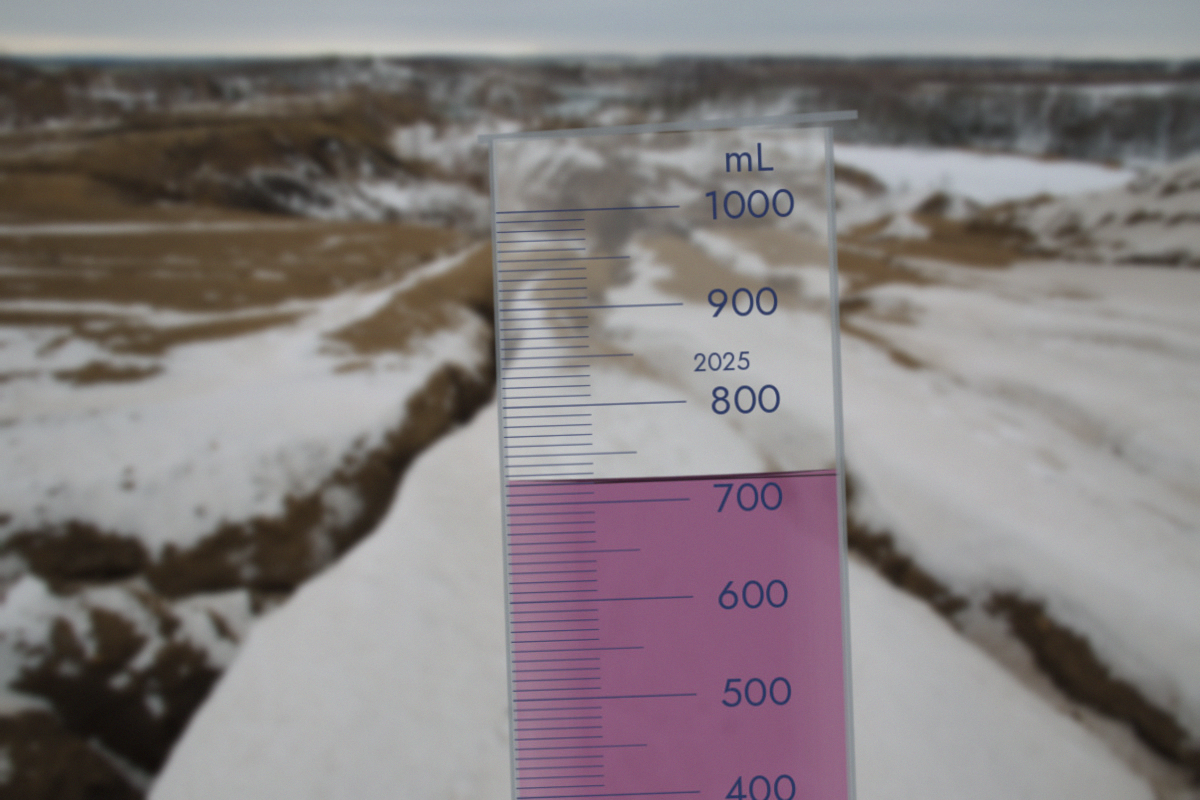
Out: 720mL
